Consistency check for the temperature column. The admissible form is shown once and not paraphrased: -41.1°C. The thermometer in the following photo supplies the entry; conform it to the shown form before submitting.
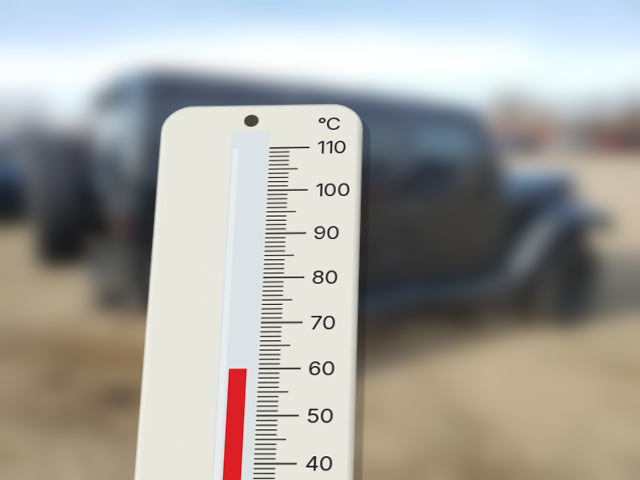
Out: 60°C
